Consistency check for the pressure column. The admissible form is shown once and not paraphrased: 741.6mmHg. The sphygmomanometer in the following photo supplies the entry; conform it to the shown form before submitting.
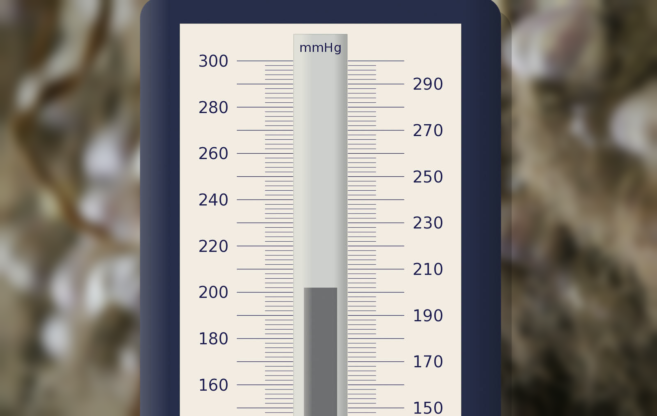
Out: 202mmHg
